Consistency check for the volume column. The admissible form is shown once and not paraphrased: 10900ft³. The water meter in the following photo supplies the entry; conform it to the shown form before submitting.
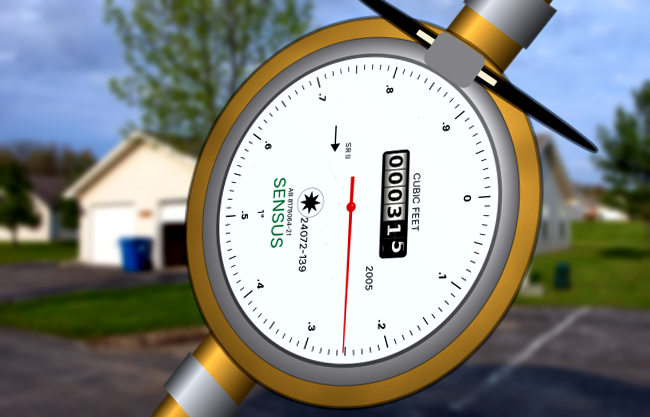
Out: 315.25ft³
